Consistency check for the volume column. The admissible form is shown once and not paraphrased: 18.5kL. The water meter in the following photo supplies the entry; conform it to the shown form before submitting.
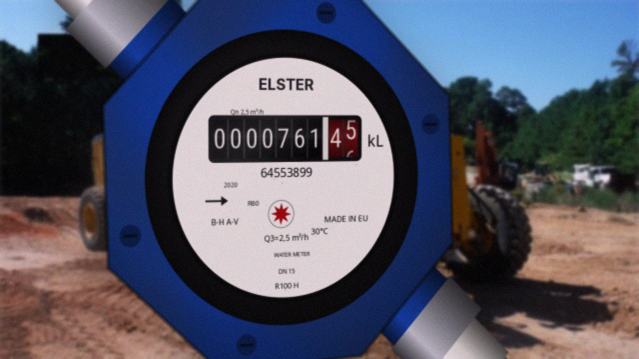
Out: 761.45kL
